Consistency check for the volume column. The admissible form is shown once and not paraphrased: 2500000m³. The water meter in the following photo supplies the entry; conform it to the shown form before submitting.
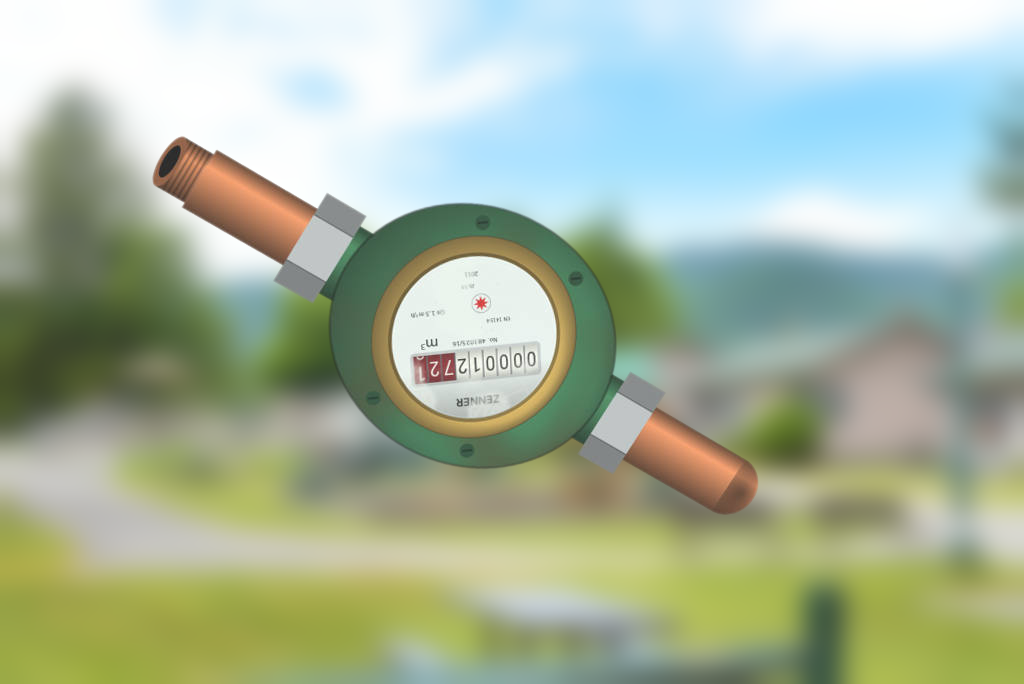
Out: 12.721m³
